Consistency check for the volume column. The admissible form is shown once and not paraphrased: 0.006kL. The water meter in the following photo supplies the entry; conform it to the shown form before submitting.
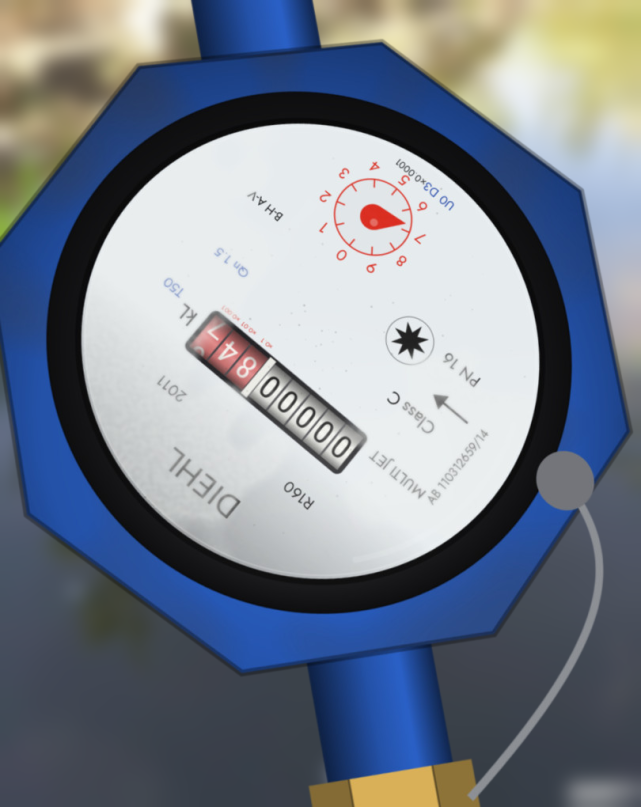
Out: 0.8466kL
